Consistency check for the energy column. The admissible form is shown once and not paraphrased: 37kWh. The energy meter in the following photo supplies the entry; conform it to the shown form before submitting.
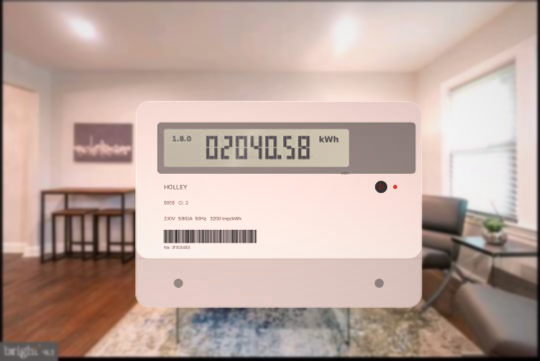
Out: 2040.58kWh
